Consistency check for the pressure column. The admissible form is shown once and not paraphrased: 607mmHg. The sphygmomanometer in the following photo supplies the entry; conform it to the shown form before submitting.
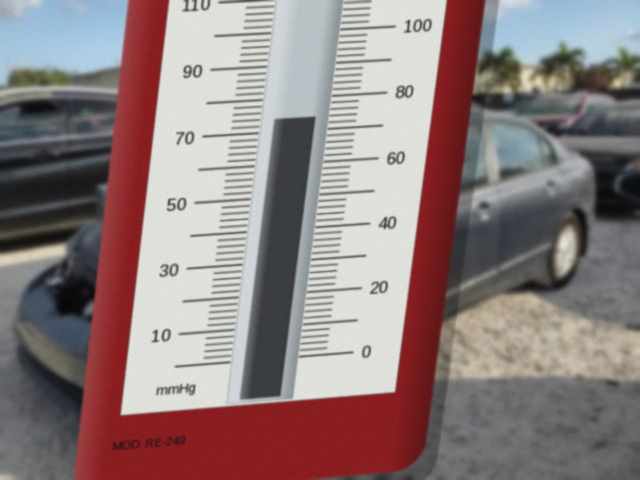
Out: 74mmHg
